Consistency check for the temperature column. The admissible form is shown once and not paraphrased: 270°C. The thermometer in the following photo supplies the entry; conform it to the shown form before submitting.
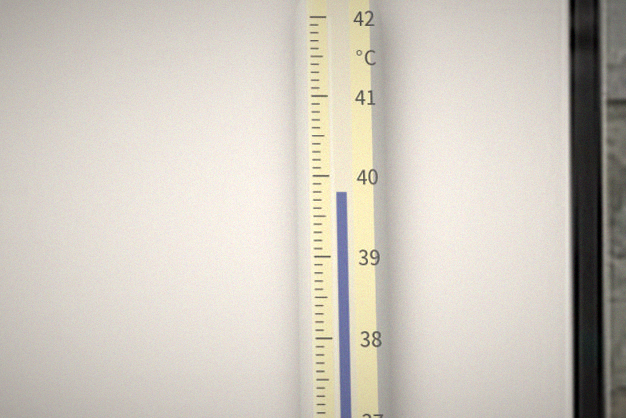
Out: 39.8°C
